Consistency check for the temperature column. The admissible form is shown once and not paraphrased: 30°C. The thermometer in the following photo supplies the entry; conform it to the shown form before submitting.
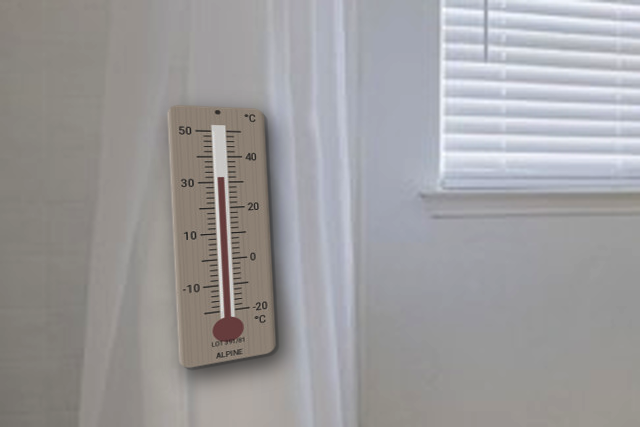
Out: 32°C
